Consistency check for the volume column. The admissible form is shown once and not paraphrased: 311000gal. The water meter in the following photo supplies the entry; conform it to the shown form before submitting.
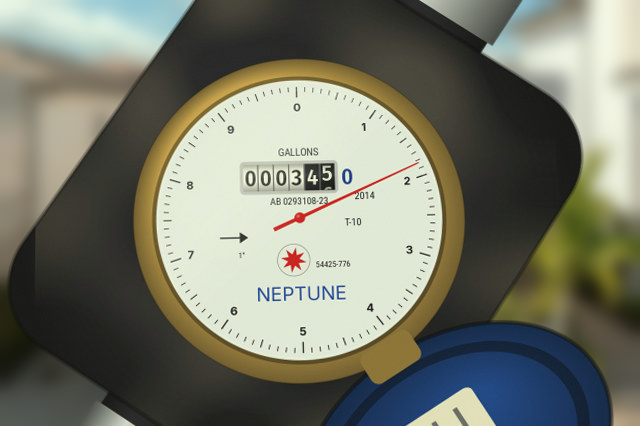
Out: 3451.8gal
